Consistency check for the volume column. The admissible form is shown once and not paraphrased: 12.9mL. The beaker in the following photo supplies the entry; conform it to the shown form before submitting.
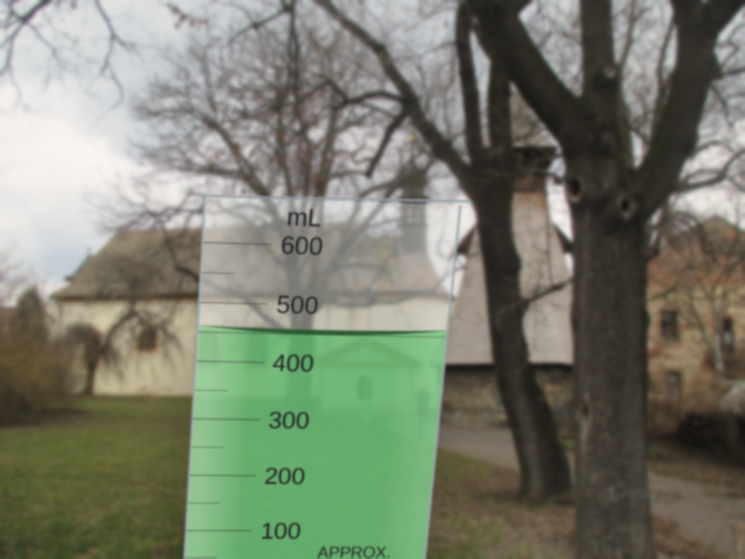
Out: 450mL
